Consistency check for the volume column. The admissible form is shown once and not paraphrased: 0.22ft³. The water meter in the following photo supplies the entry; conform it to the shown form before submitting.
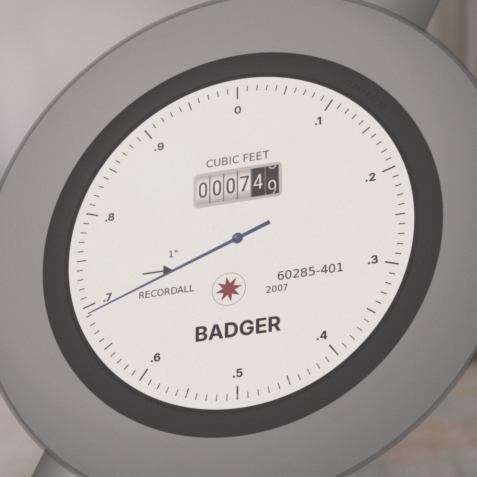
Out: 748.69ft³
